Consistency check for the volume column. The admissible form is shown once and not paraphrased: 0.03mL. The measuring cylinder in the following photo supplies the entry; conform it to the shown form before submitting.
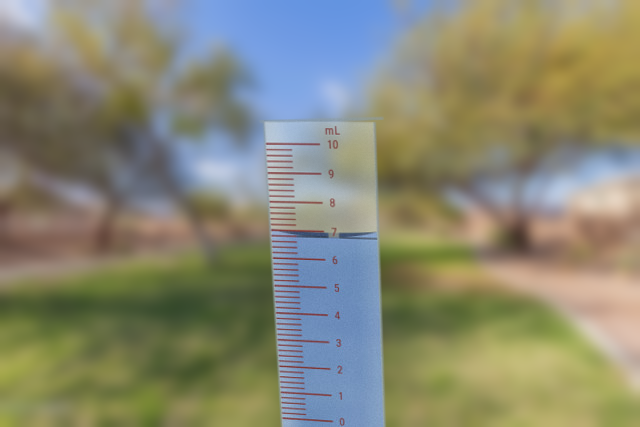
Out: 6.8mL
